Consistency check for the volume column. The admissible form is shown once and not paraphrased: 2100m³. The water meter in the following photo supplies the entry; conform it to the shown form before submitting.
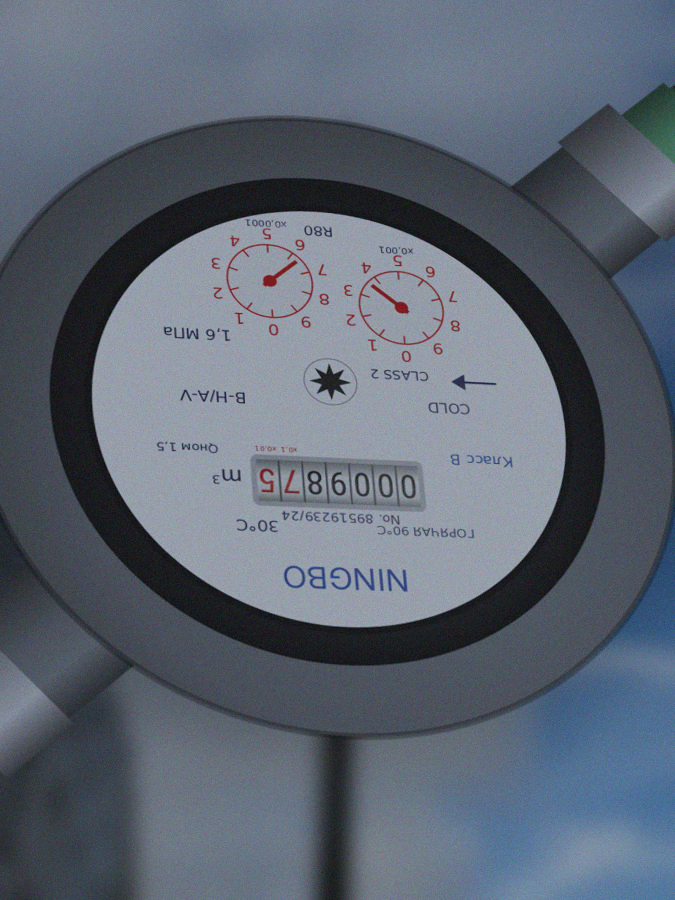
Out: 98.7536m³
